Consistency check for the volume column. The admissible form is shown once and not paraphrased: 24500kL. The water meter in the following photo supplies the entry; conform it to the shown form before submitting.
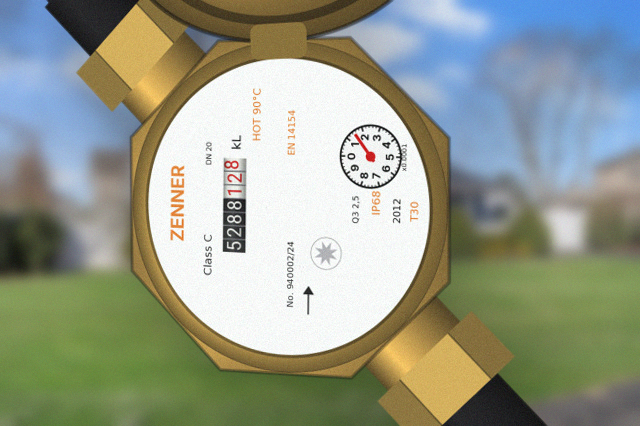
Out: 5288.1281kL
